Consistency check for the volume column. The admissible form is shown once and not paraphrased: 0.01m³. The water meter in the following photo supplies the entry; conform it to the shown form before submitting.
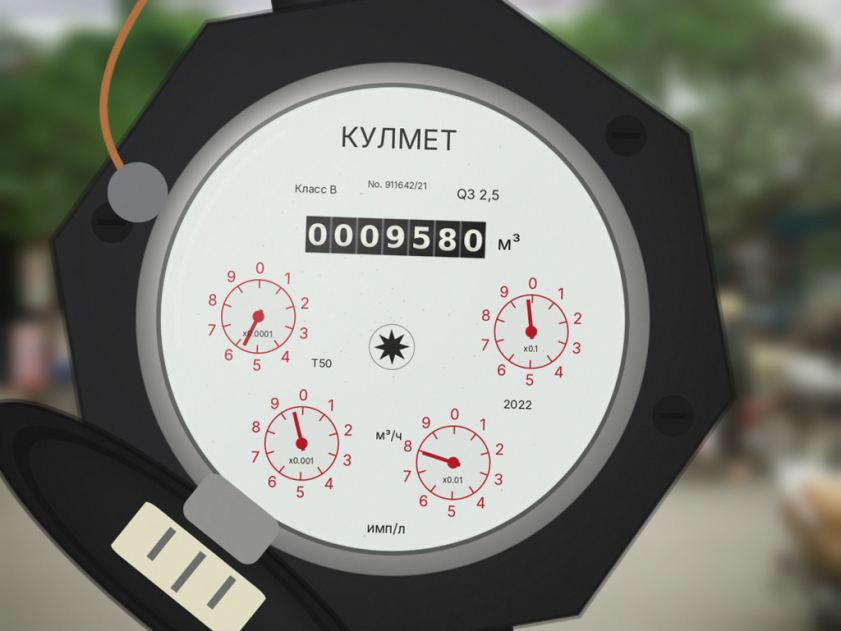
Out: 9579.9795m³
